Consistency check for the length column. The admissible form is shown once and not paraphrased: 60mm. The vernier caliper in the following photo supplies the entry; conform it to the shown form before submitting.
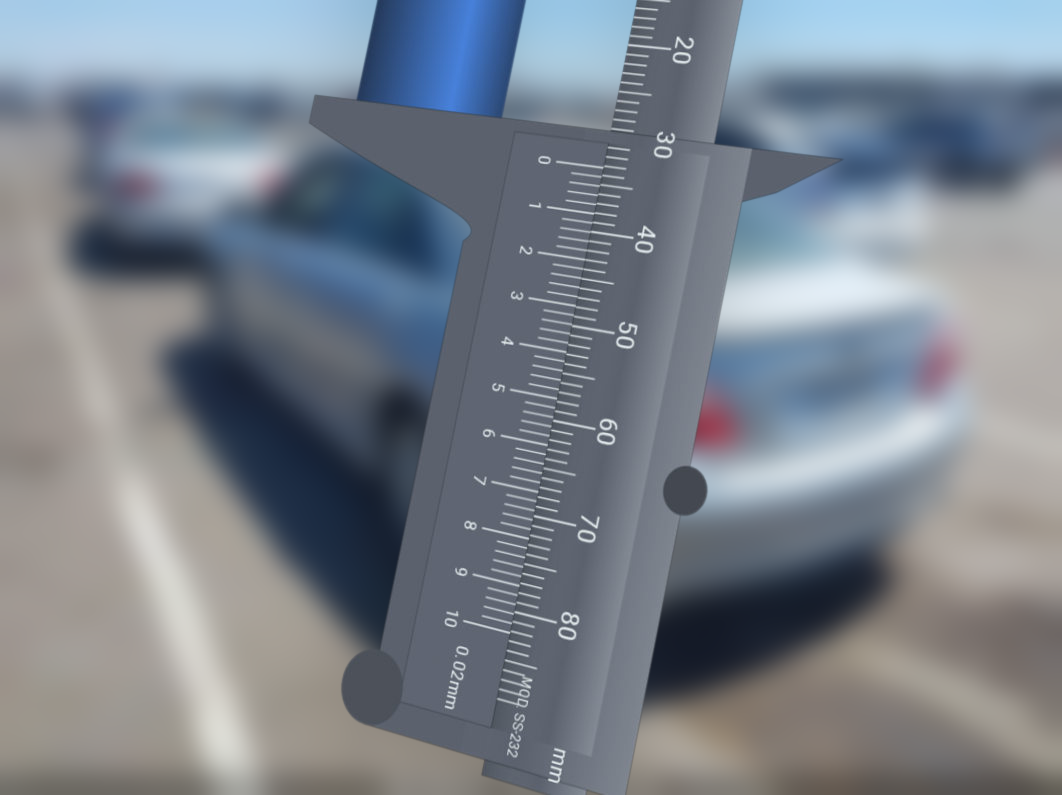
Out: 33.2mm
